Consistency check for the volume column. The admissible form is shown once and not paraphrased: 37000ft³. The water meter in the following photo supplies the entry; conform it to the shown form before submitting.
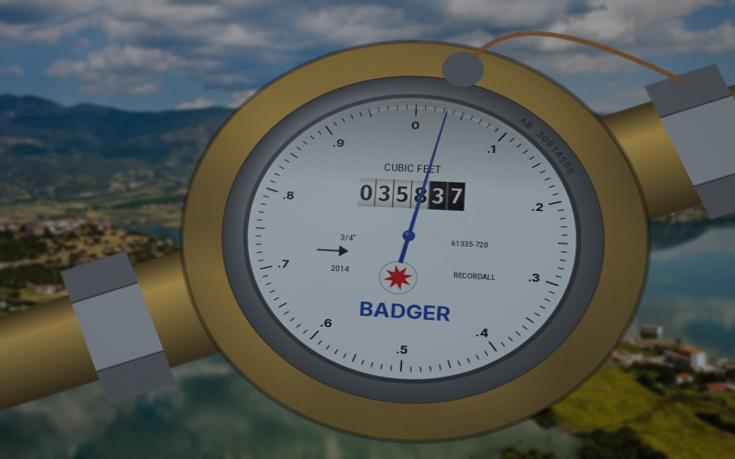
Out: 35837.03ft³
